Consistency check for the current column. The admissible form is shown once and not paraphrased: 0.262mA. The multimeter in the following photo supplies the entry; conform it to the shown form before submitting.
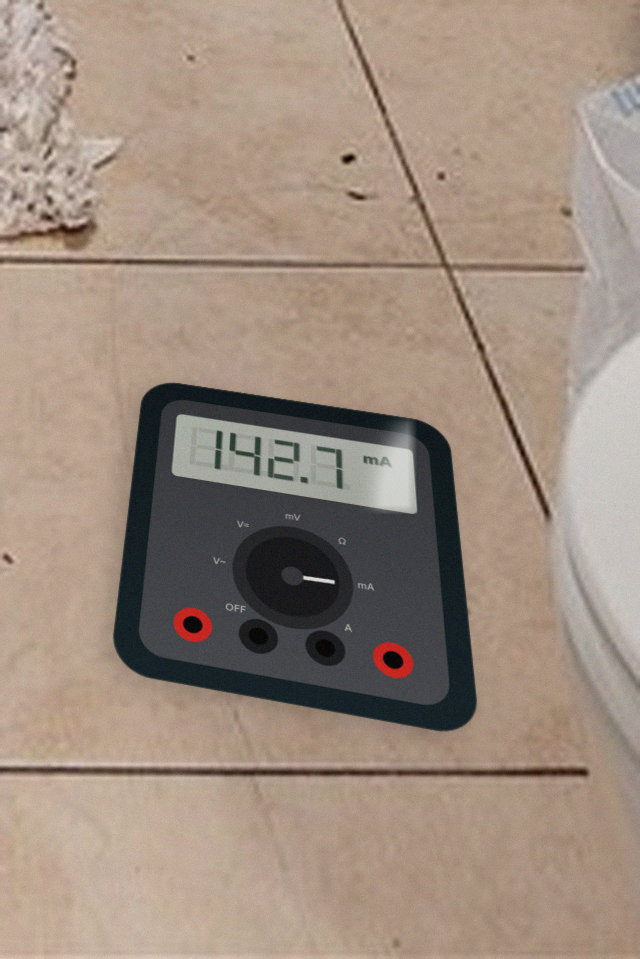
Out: 142.7mA
